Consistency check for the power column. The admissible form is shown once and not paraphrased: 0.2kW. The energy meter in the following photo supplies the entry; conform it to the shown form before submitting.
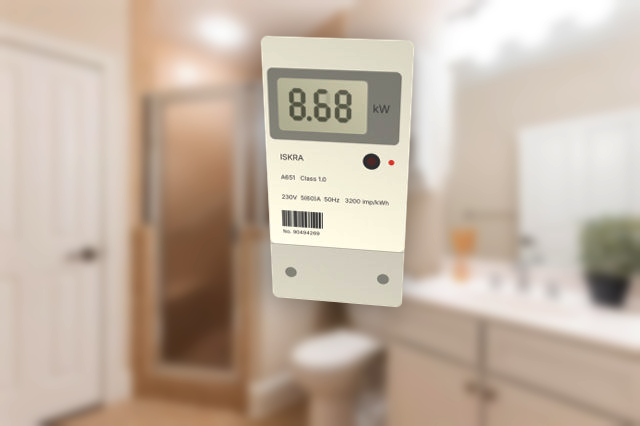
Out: 8.68kW
